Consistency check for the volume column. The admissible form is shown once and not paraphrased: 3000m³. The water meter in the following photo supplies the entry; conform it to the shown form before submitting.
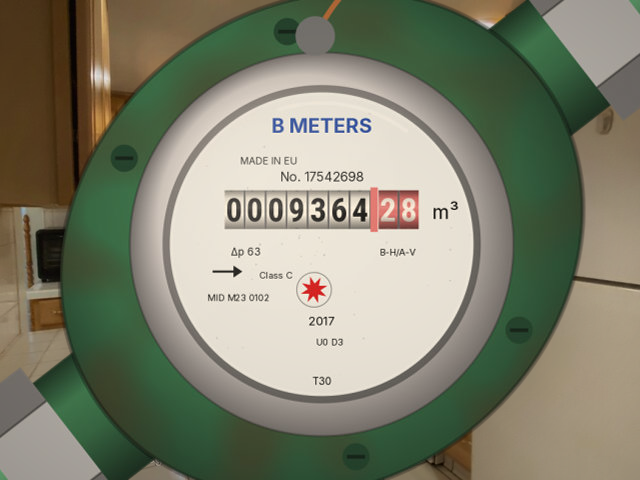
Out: 9364.28m³
